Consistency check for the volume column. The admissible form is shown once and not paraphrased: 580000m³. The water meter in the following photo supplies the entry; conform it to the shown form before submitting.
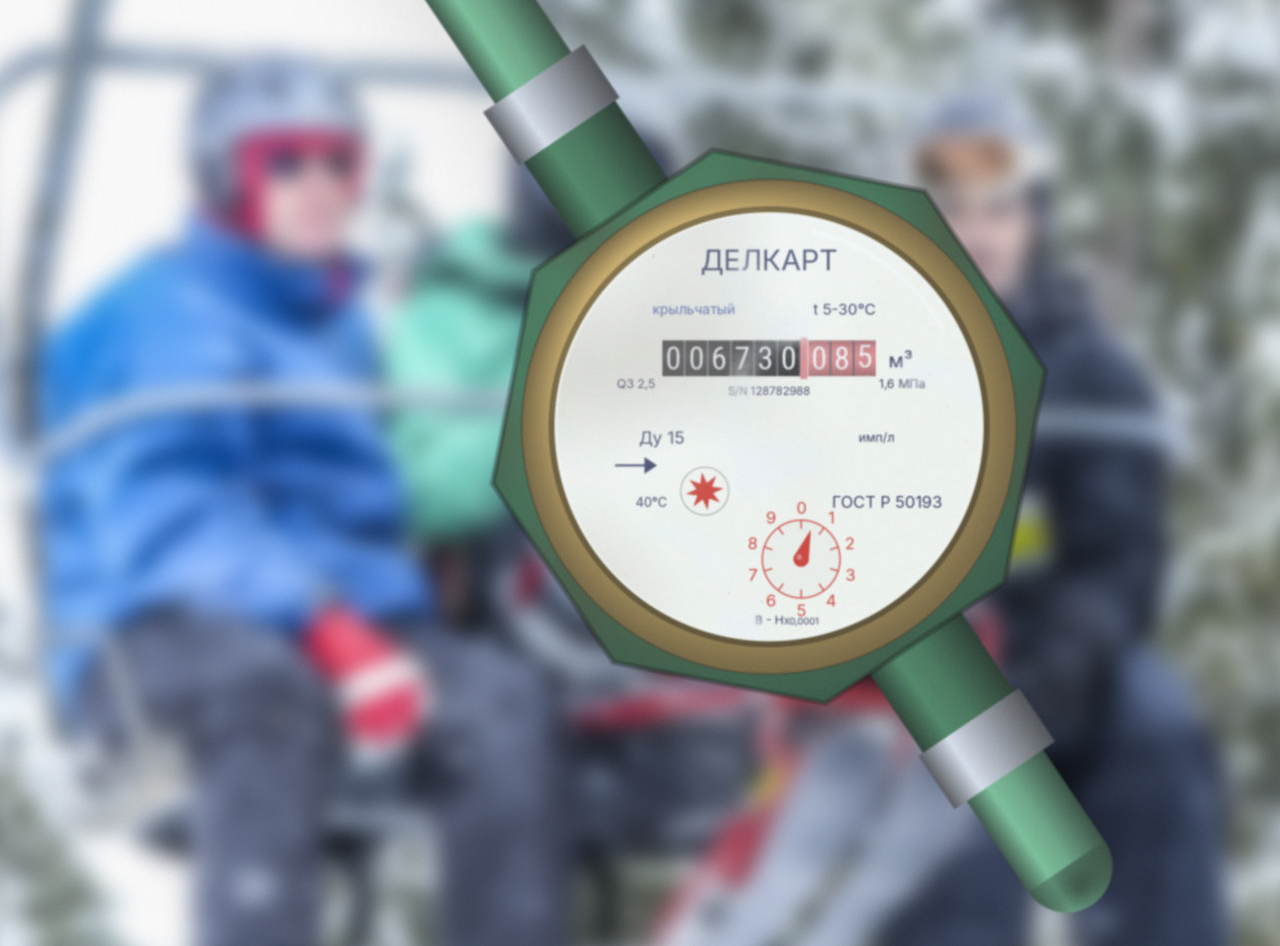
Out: 6730.0850m³
